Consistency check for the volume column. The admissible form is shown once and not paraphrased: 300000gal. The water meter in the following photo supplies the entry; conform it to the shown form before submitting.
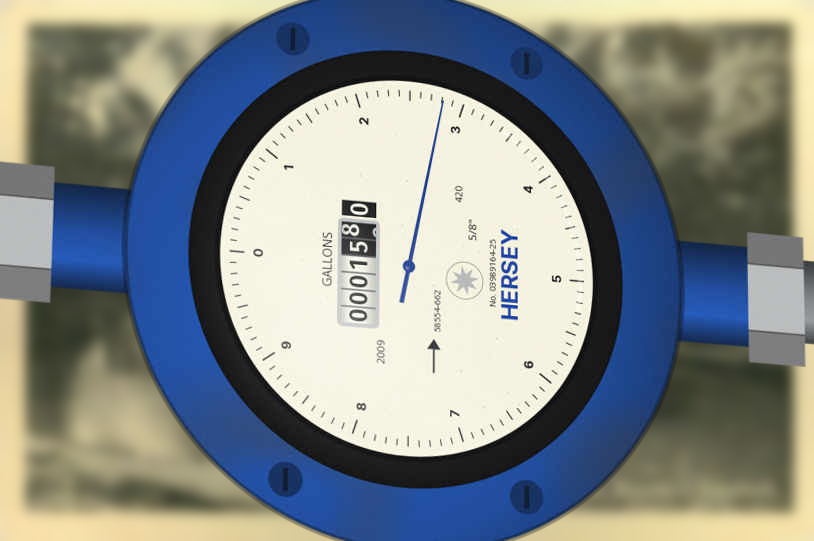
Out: 1582.8gal
